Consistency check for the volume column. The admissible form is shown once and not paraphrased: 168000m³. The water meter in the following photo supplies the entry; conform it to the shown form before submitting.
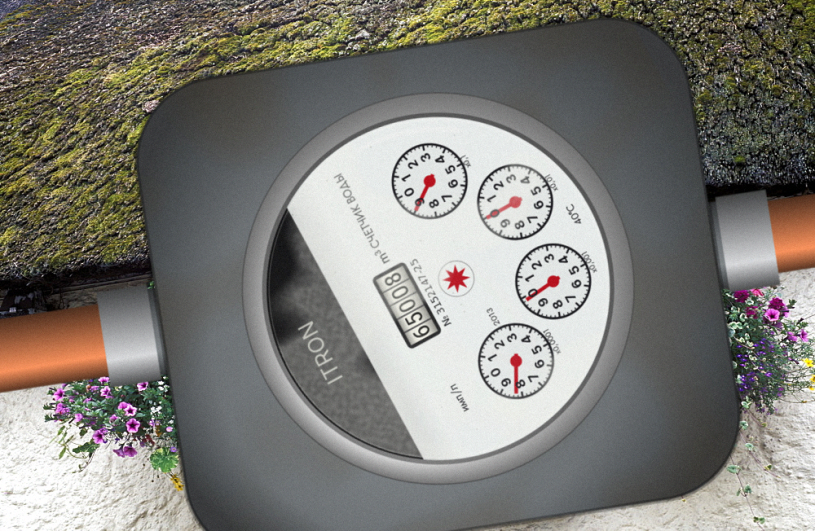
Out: 65008.8998m³
